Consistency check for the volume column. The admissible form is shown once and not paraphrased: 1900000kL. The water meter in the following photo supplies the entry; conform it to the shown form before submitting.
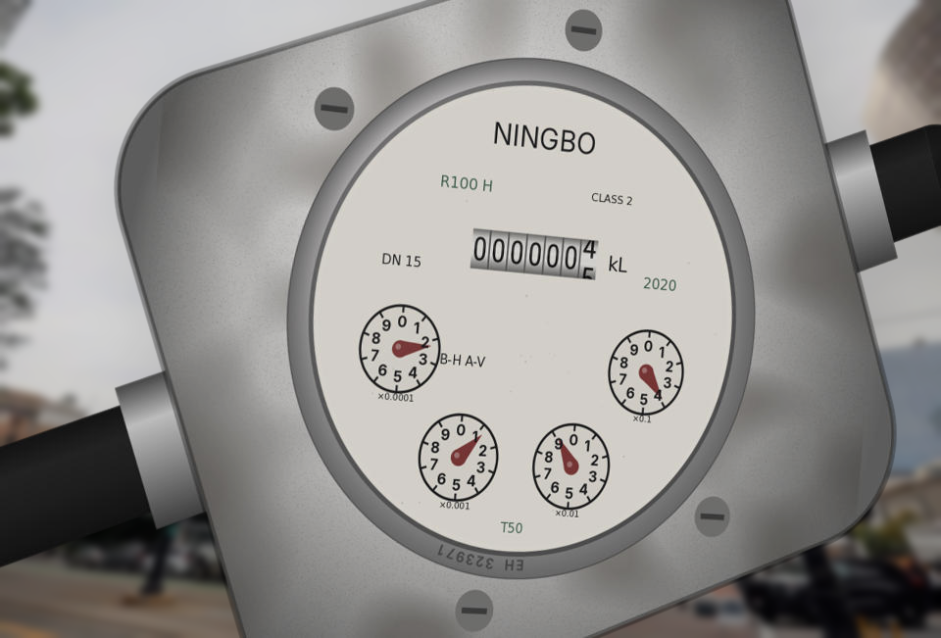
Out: 4.3912kL
